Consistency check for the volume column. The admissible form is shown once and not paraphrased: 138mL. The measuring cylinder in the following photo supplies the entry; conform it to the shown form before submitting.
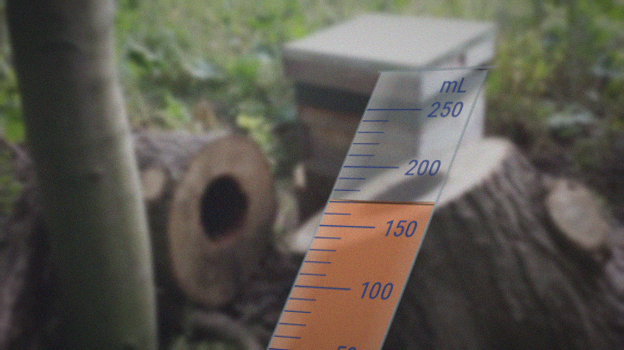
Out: 170mL
